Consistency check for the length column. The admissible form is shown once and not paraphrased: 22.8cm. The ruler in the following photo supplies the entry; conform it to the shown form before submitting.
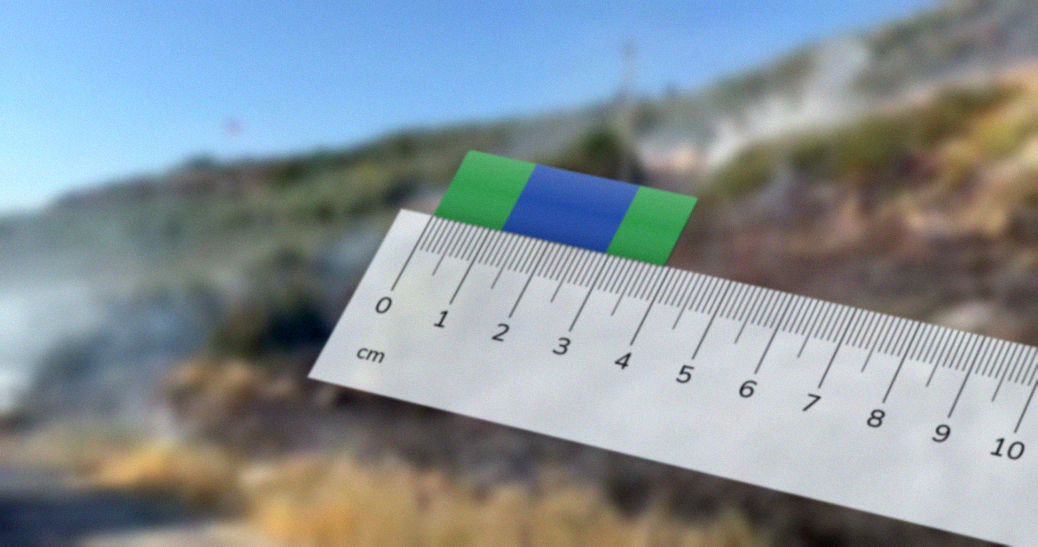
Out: 3.9cm
